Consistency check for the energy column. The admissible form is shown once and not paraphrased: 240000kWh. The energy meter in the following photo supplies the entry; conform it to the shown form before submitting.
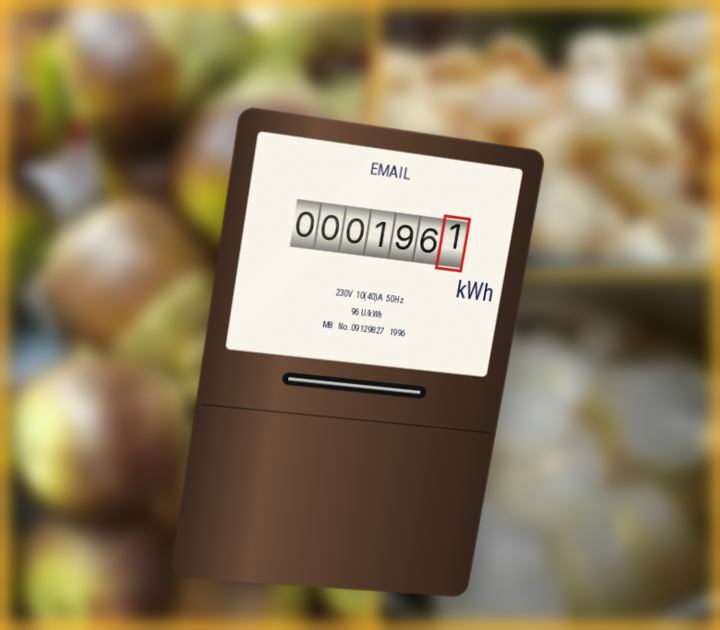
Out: 196.1kWh
